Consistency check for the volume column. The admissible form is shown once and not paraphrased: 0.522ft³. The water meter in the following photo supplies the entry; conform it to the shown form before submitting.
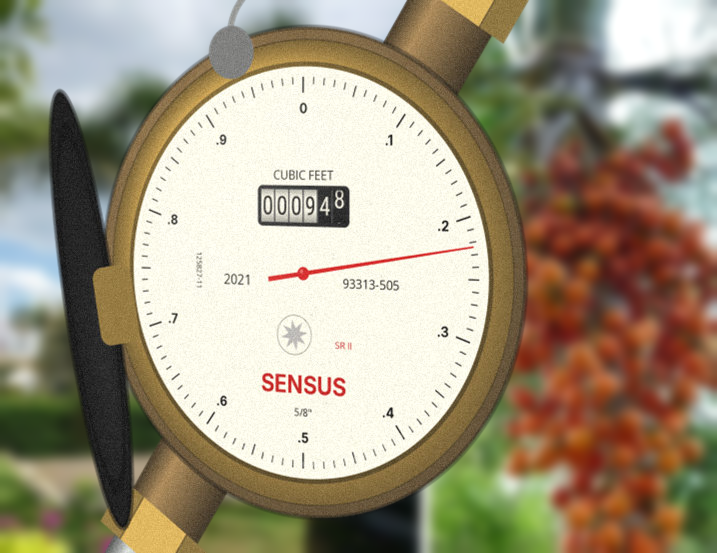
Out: 948.22ft³
